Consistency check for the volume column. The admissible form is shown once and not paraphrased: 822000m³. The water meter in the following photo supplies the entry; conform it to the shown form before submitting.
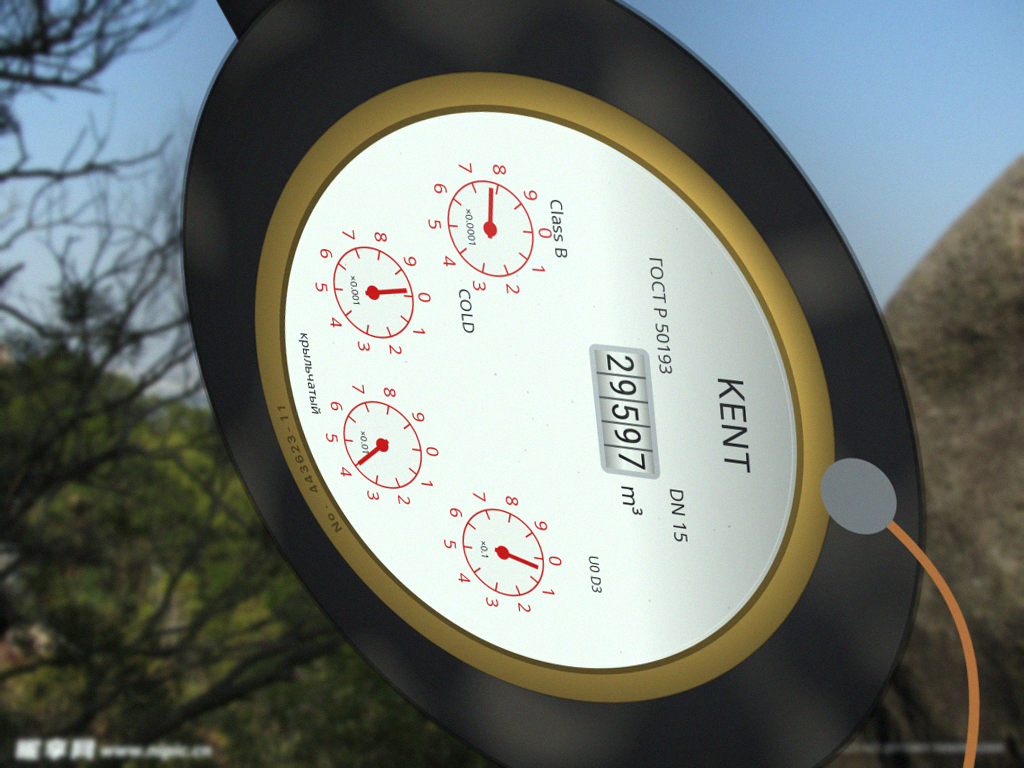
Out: 29597.0397m³
